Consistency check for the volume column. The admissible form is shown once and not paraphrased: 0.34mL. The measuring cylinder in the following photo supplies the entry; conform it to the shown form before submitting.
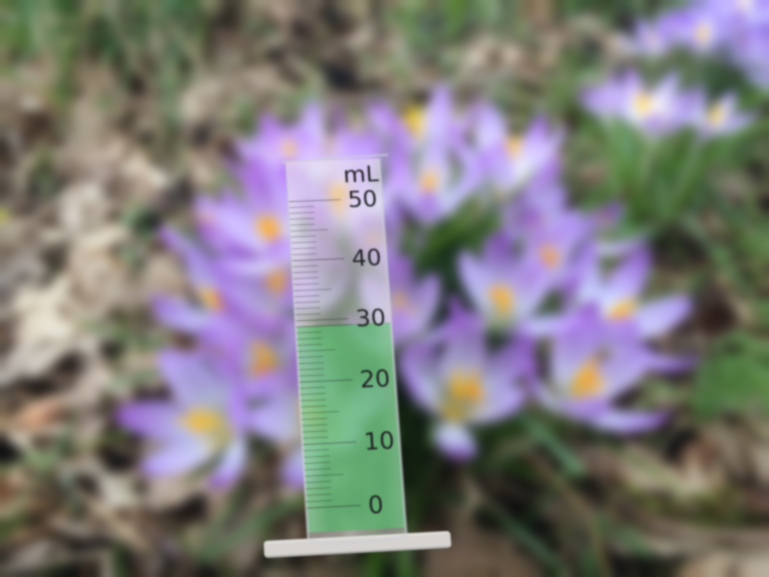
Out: 29mL
